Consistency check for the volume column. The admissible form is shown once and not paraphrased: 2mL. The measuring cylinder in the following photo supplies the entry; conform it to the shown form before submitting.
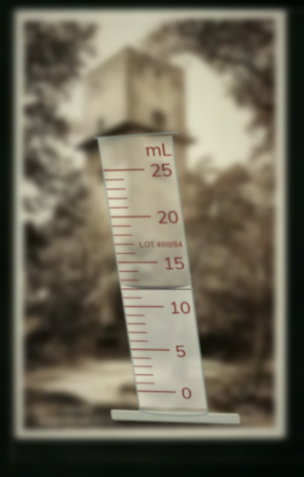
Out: 12mL
